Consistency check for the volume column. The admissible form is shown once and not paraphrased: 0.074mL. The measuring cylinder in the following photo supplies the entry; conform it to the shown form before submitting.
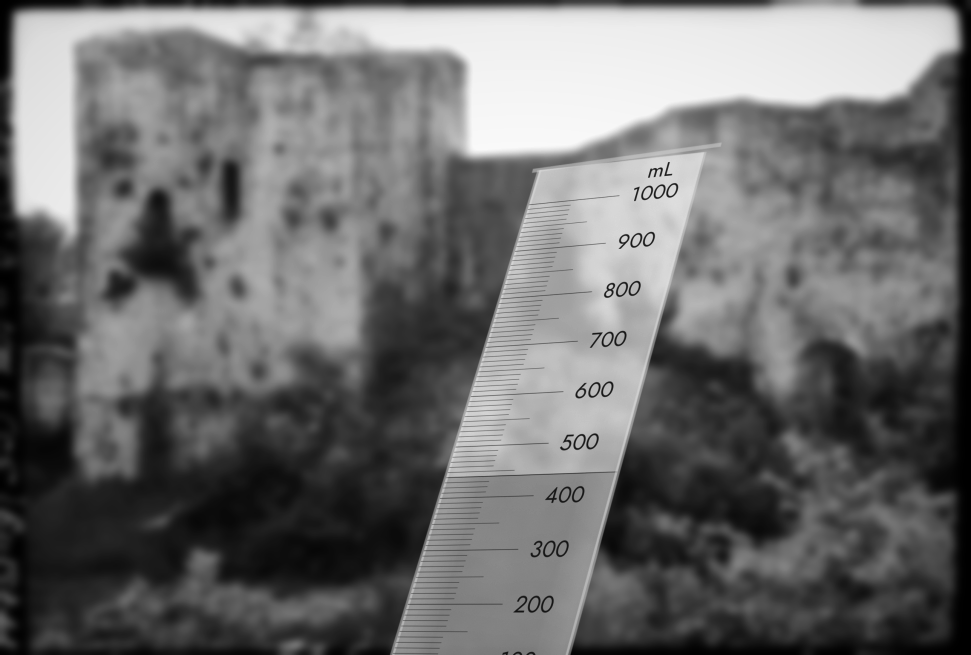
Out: 440mL
